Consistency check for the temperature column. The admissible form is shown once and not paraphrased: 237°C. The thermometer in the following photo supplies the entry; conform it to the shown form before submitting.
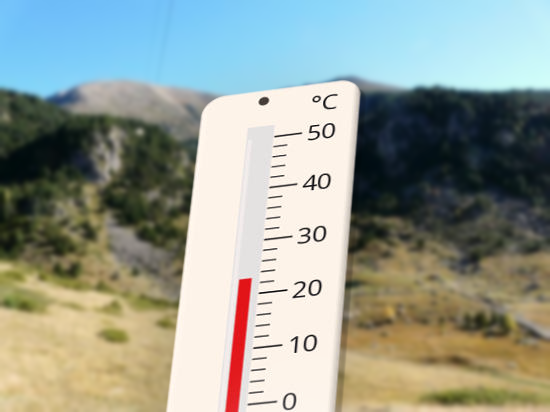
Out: 23°C
